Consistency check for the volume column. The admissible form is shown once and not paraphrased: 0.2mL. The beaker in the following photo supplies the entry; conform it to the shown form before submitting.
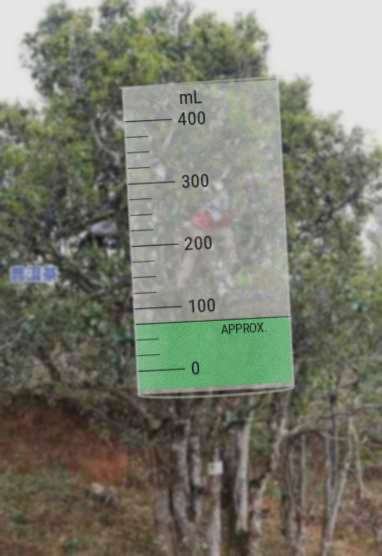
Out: 75mL
